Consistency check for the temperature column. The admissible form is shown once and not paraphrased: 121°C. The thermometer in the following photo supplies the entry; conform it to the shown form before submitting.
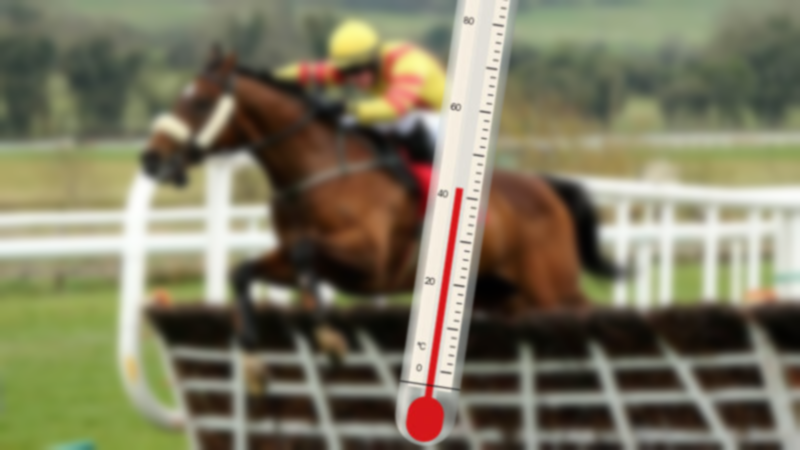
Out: 42°C
